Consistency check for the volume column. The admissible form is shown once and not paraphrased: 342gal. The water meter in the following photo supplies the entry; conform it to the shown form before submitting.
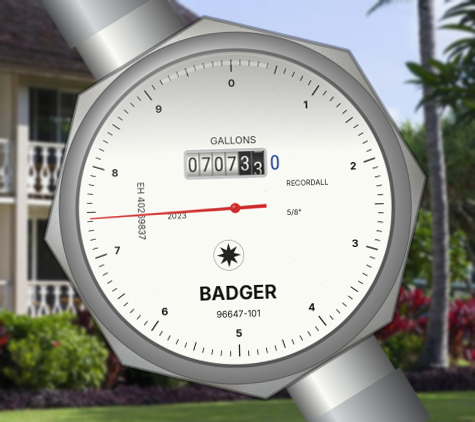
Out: 707327.4gal
